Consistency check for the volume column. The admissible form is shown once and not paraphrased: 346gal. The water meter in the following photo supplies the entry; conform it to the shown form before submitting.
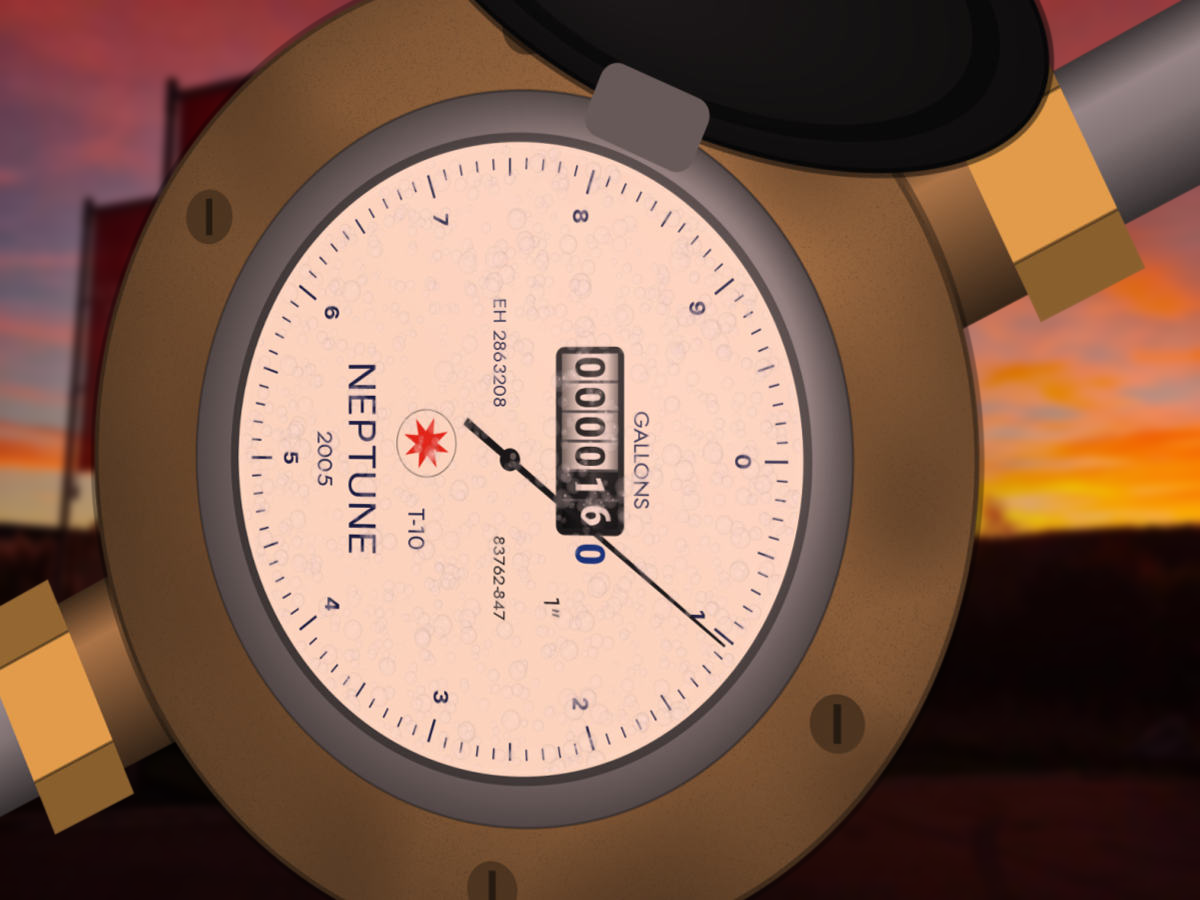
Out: 161.0gal
